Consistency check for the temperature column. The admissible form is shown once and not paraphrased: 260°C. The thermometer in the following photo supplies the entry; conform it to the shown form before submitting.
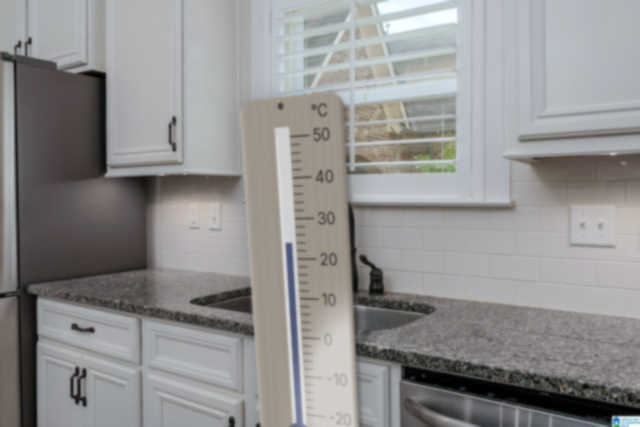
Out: 24°C
